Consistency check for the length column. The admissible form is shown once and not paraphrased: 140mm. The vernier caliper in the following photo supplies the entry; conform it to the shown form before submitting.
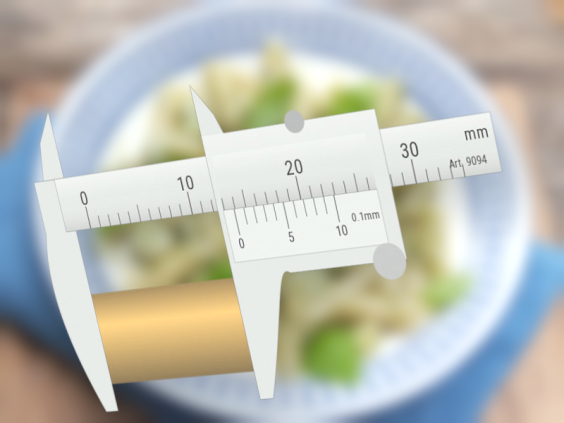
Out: 13.9mm
